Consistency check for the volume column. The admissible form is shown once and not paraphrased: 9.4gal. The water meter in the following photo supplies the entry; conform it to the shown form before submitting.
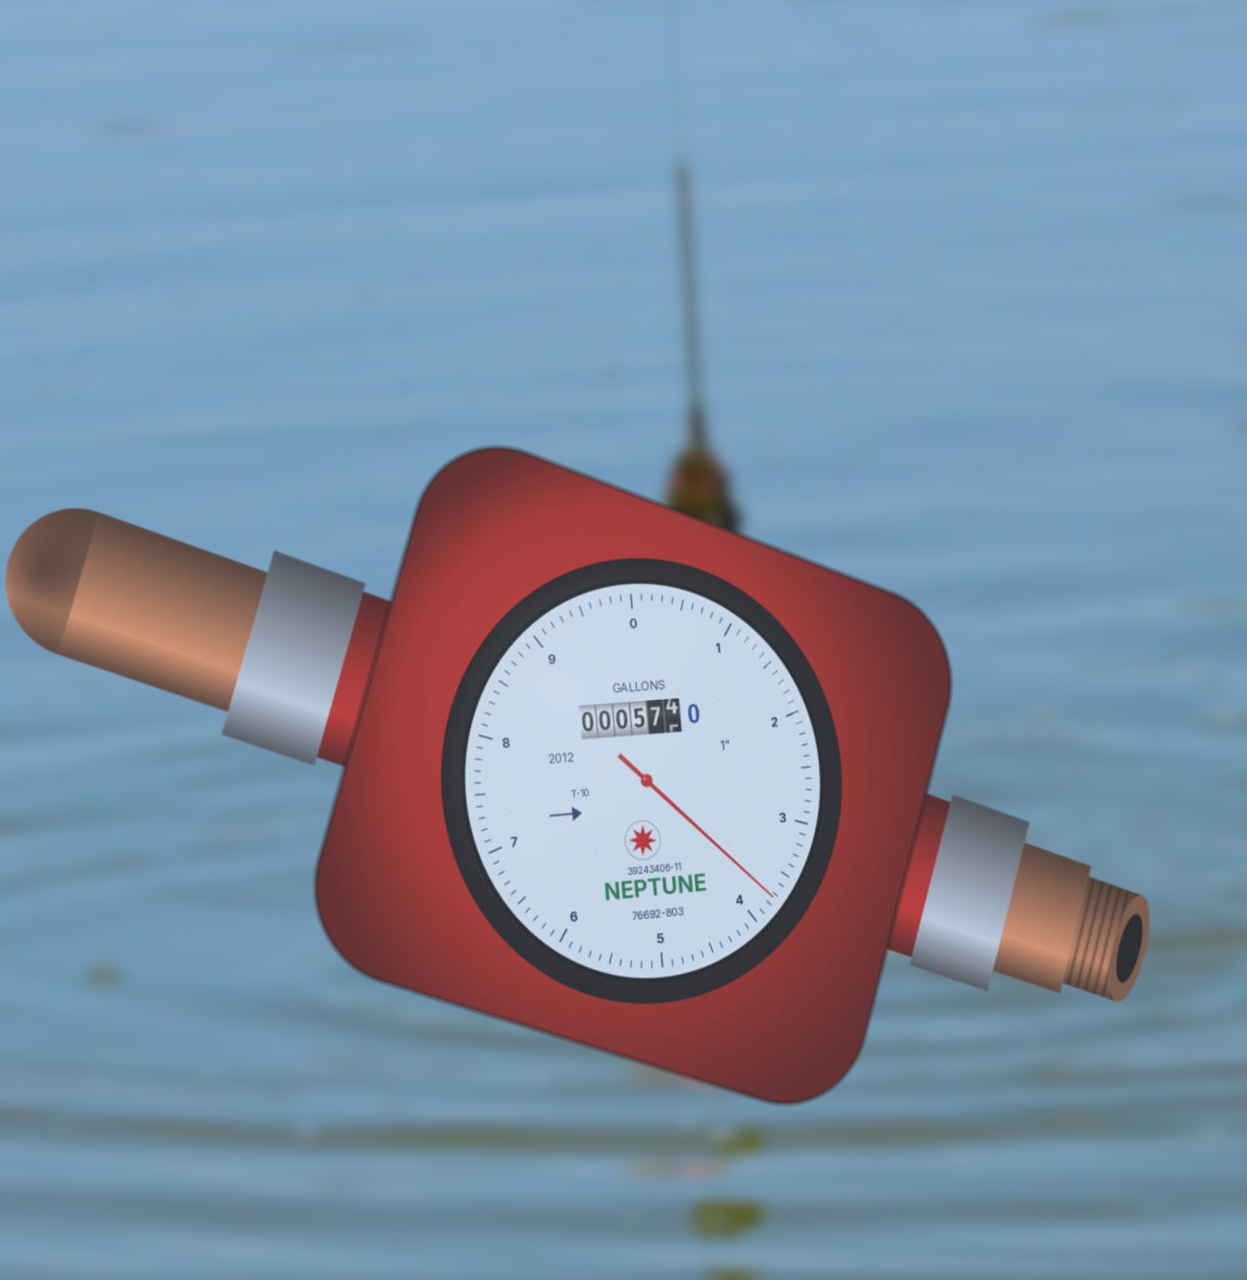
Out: 5743.7gal
